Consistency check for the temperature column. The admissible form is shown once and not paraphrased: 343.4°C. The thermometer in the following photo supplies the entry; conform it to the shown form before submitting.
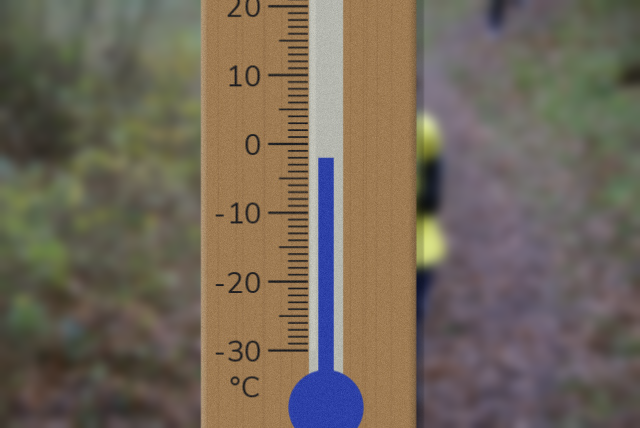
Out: -2°C
